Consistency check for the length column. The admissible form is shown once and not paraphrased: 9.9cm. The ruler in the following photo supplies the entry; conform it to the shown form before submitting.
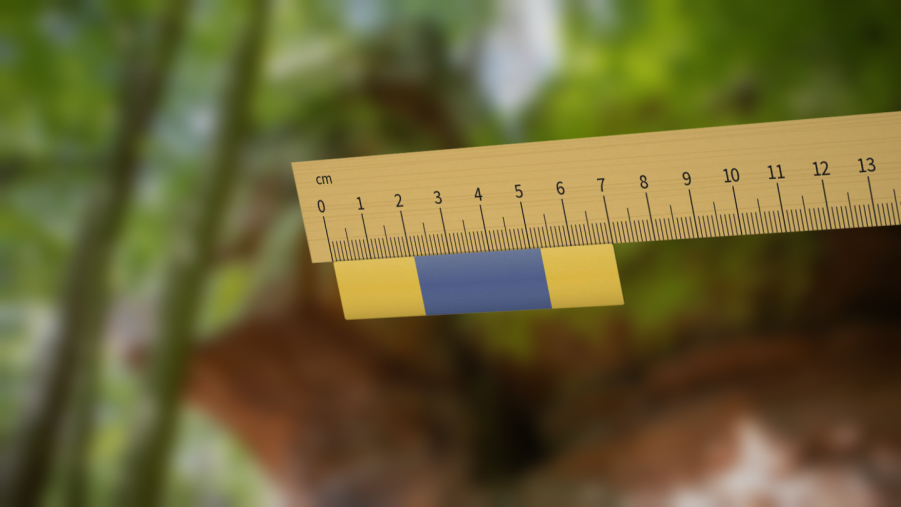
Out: 7cm
